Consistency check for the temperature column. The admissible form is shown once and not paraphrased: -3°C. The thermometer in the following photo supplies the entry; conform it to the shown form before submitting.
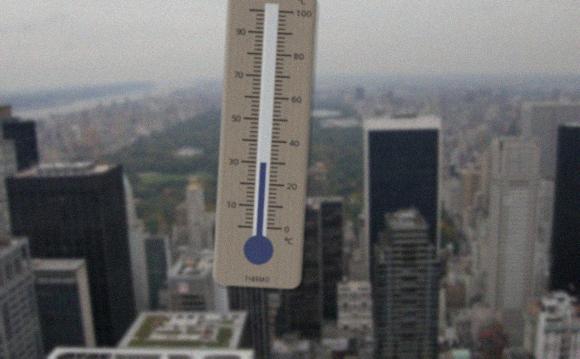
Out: 30°C
